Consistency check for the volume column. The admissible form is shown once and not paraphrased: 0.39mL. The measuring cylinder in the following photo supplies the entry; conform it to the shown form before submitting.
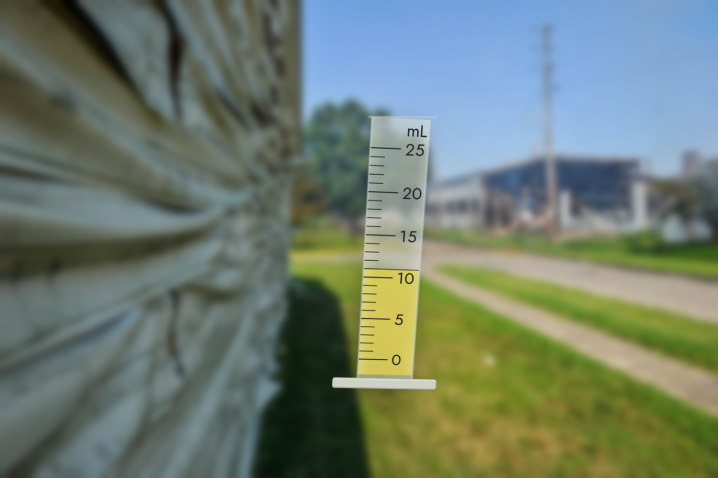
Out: 11mL
